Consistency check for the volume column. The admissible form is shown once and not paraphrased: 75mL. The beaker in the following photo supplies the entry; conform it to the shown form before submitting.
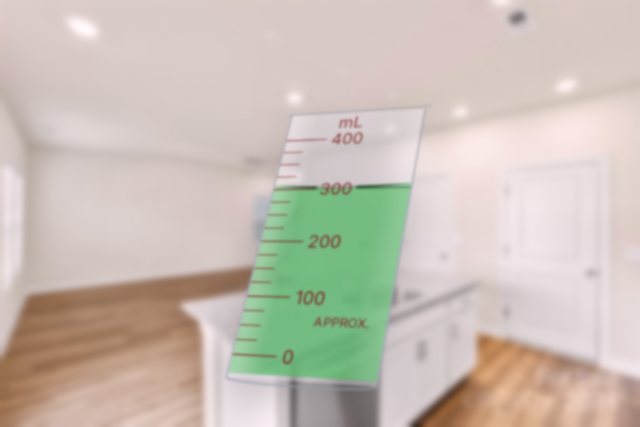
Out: 300mL
